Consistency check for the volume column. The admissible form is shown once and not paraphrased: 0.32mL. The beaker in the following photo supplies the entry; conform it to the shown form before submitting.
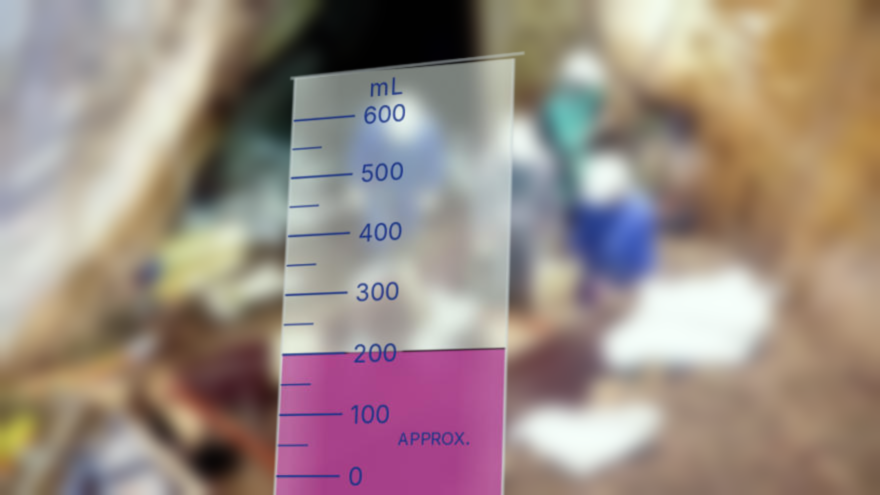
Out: 200mL
